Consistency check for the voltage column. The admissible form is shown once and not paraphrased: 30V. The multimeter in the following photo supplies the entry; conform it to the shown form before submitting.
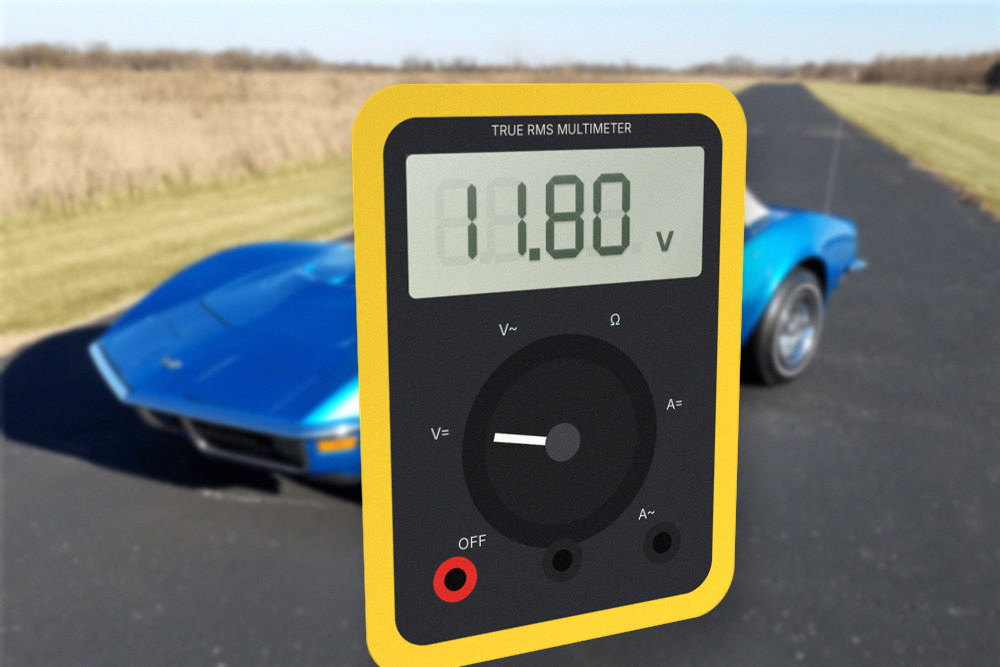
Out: 11.80V
